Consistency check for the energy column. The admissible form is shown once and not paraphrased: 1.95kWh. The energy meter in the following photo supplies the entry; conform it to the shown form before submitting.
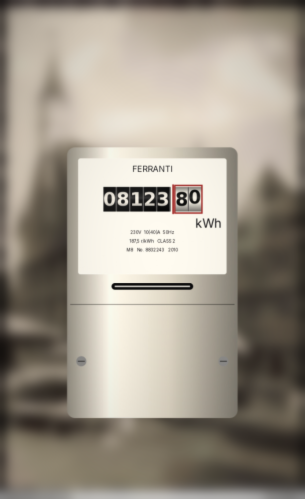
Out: 8123.80kWh
